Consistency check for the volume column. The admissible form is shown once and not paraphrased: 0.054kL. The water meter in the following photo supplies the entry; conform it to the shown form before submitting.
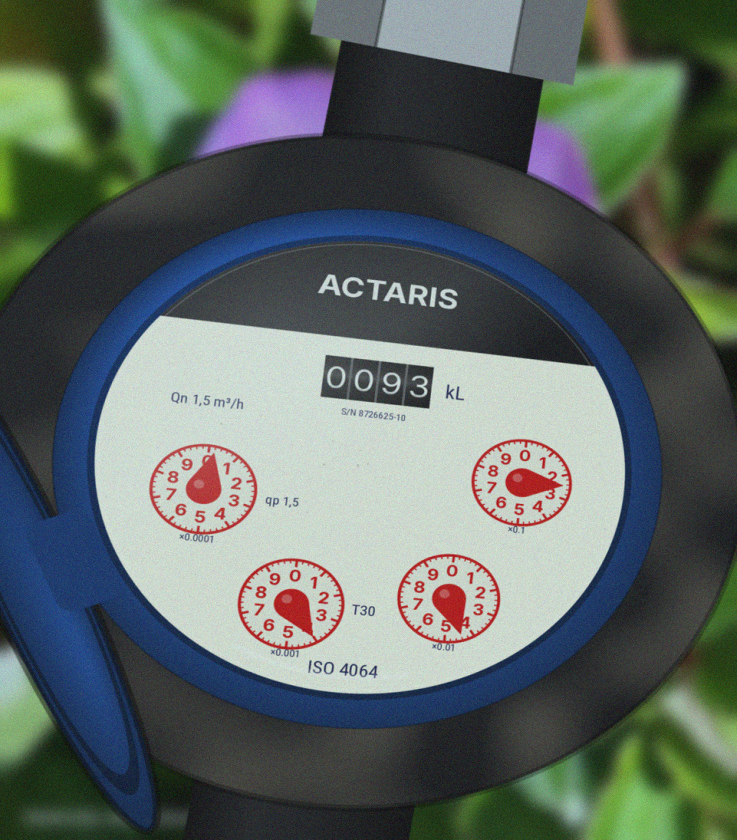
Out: 93.2440kL
